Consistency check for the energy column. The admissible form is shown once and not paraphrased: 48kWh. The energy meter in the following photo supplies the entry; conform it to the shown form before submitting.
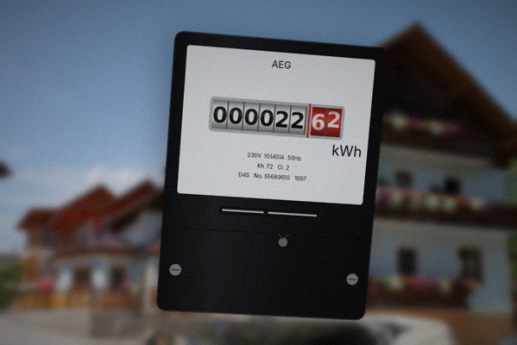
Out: 22.62kWh
